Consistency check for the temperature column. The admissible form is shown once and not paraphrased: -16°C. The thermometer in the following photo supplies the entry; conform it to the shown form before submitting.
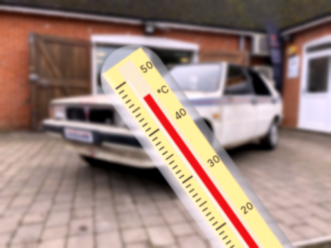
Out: 46°C
